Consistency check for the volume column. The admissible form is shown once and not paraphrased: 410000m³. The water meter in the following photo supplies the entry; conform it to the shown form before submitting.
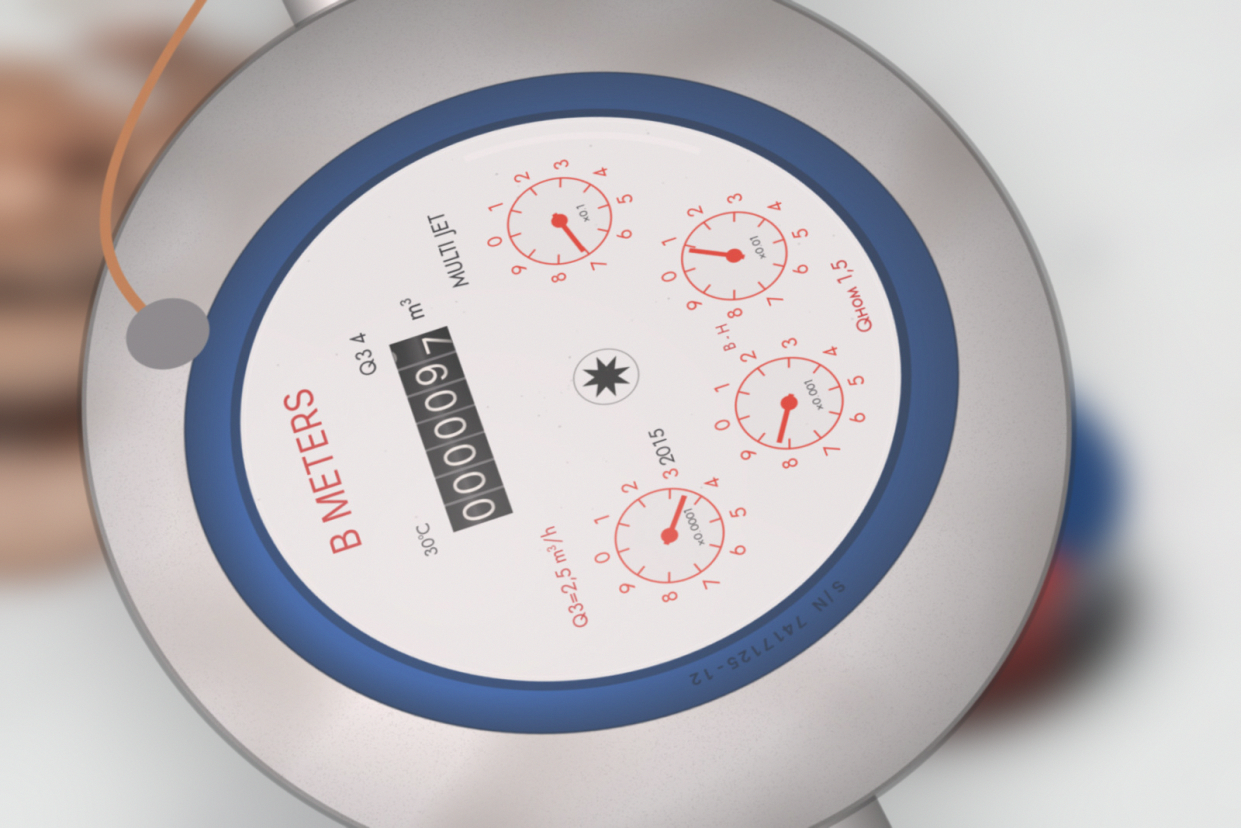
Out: 96.7083m³
